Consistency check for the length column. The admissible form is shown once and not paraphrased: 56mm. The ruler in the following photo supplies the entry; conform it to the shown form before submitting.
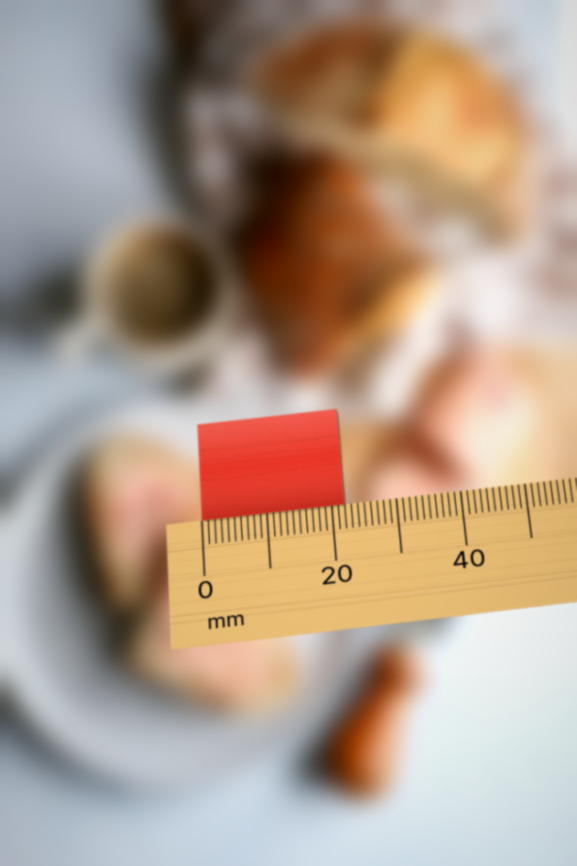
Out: 22mm
